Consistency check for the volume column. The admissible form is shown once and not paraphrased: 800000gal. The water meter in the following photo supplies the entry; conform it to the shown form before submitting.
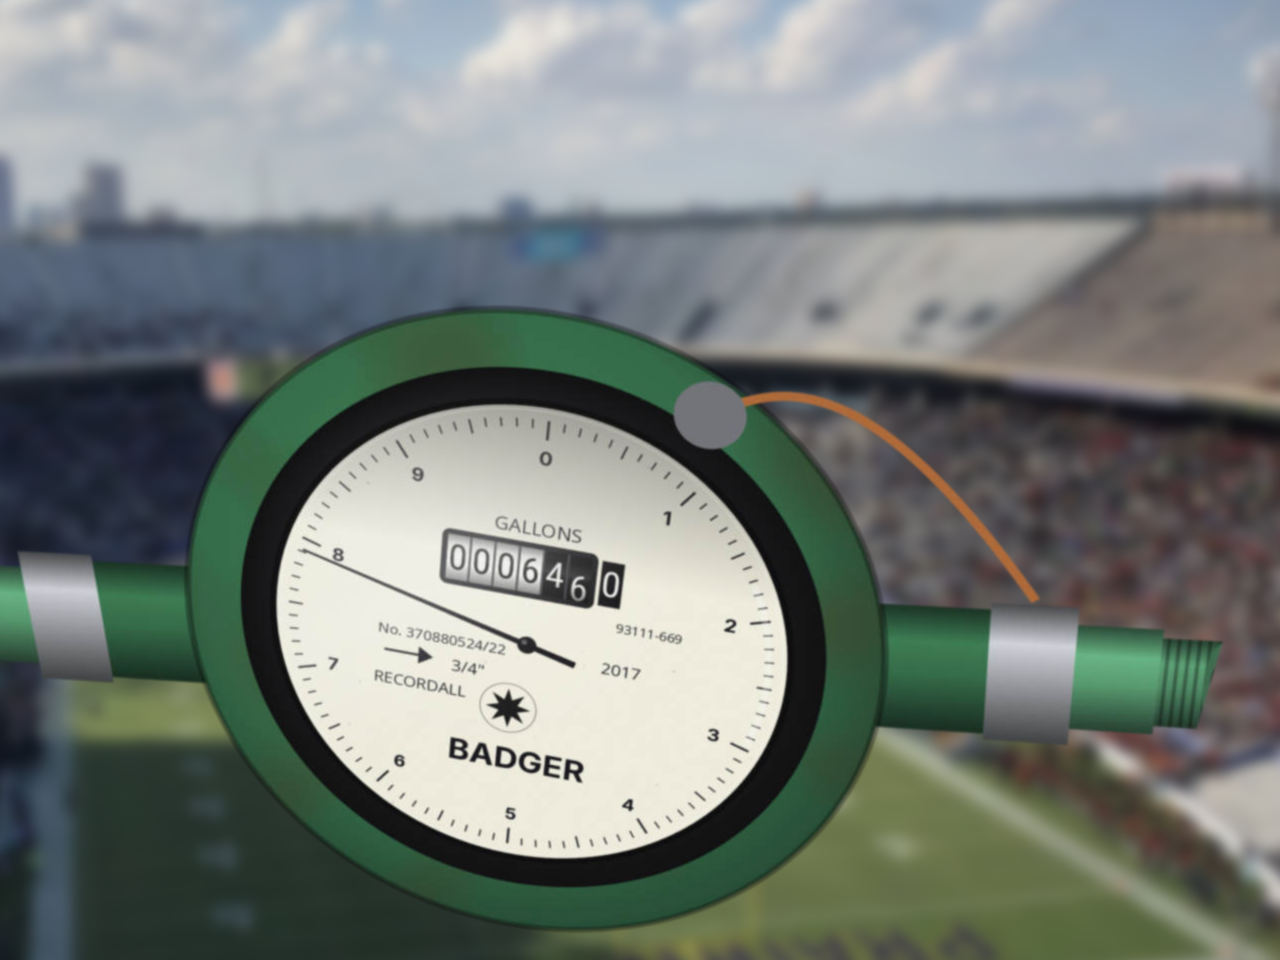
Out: 6457.9gal
